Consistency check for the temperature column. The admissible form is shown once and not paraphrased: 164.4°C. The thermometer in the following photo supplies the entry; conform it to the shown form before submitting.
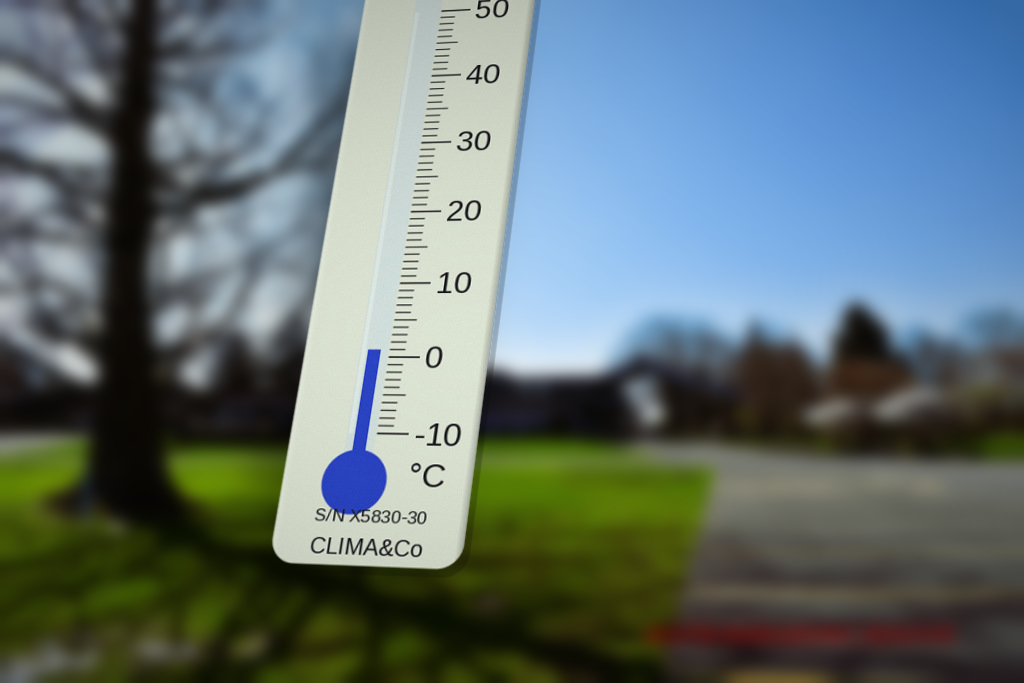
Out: 1°C
